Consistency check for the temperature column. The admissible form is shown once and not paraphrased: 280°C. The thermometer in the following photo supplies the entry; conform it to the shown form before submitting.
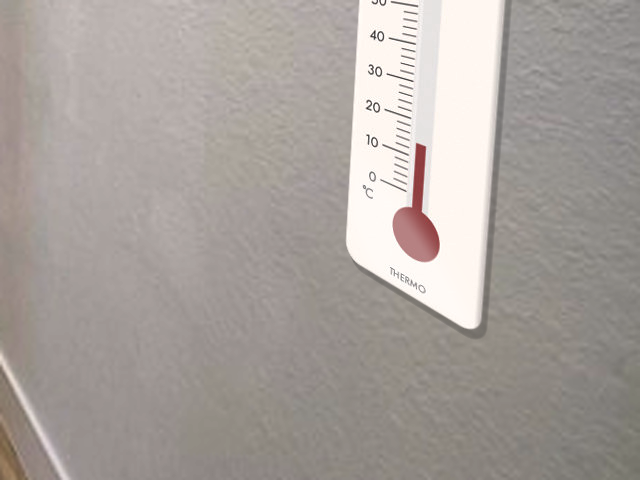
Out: 14°C
